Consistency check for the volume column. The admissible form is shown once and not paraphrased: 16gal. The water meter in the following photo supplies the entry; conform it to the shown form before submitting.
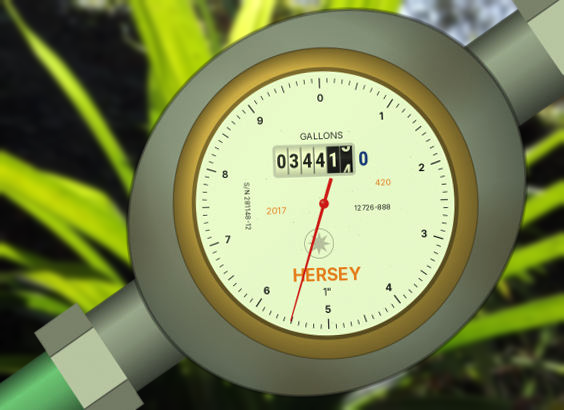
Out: 344135.5gal
